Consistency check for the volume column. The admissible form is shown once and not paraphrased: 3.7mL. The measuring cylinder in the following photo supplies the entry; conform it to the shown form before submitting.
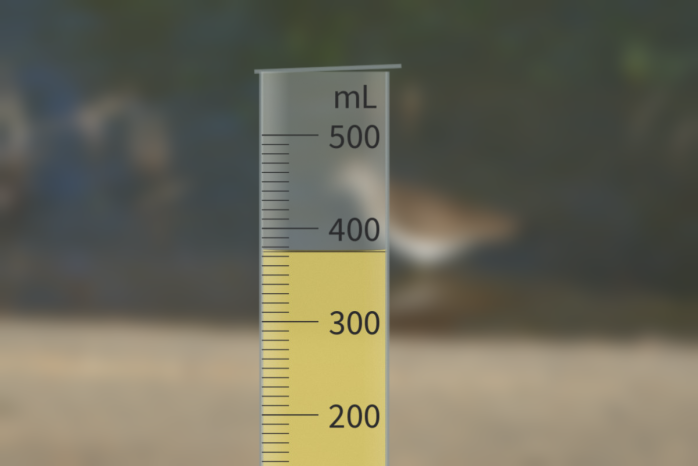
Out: 375mL
